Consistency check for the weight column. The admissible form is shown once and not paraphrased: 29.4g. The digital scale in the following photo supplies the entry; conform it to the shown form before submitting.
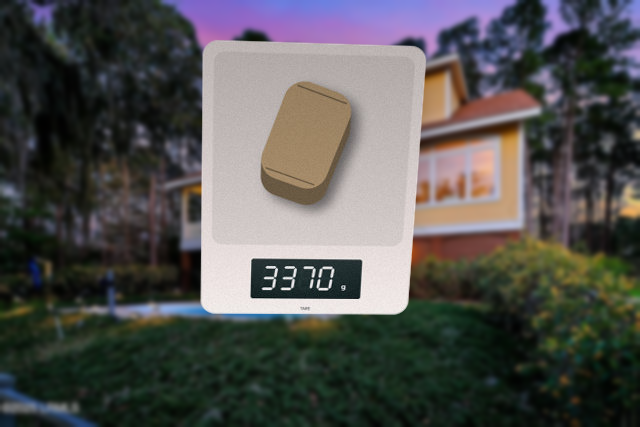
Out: 3370g
